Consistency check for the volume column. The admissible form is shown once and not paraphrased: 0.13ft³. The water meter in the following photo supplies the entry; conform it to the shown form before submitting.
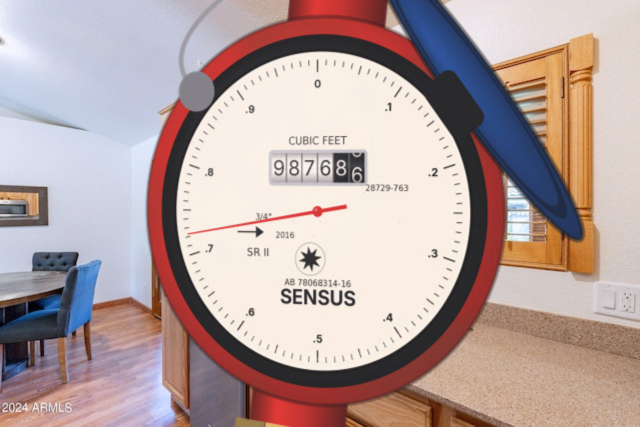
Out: 987685.72ft³
